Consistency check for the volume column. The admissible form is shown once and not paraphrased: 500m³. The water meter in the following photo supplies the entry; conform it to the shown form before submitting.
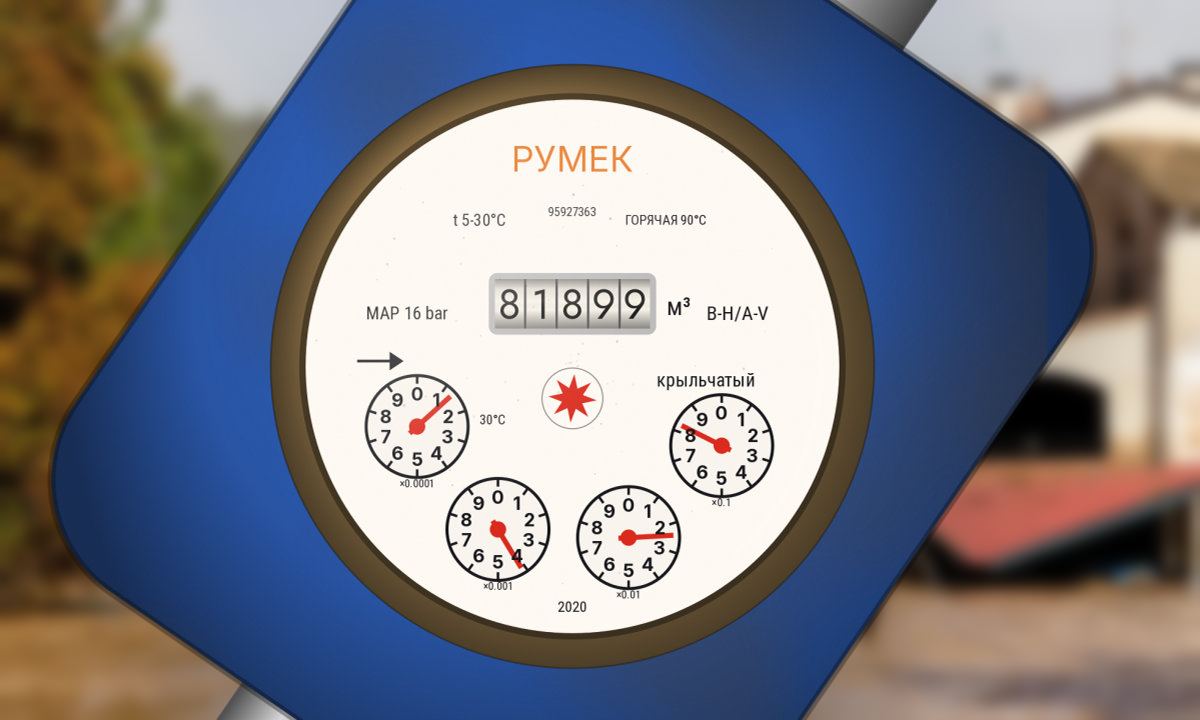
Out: 81899.8241m³
